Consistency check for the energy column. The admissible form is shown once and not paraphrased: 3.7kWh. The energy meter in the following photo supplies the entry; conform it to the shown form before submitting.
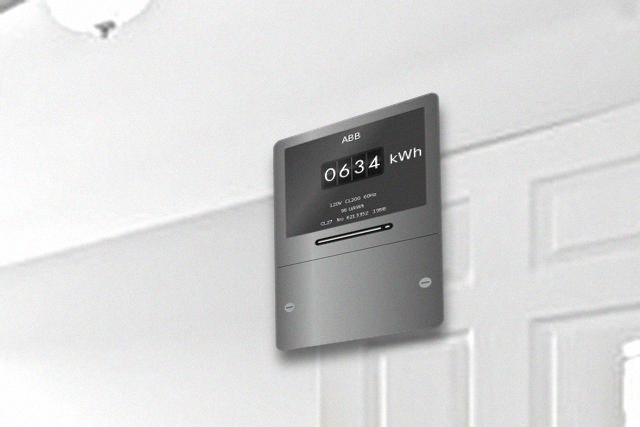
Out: 634kWh
